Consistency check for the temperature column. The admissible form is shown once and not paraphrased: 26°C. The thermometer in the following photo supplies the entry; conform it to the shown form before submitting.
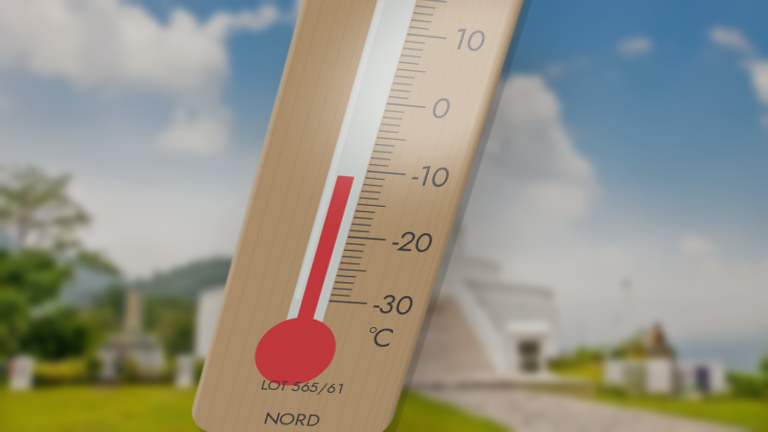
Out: -11°C
